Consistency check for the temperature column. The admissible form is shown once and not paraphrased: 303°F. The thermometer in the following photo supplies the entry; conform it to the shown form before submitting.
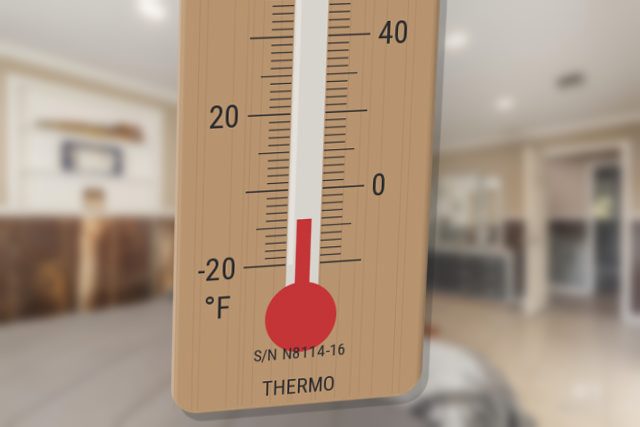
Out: -8°F
